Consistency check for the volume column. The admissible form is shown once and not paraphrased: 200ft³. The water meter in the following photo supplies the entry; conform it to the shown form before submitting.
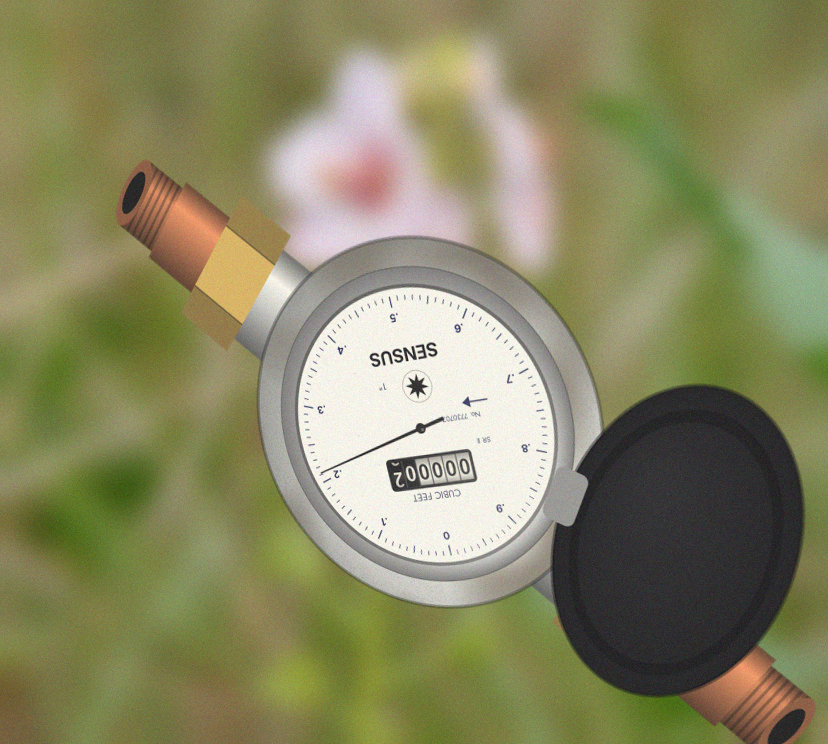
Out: 2.21ft³
